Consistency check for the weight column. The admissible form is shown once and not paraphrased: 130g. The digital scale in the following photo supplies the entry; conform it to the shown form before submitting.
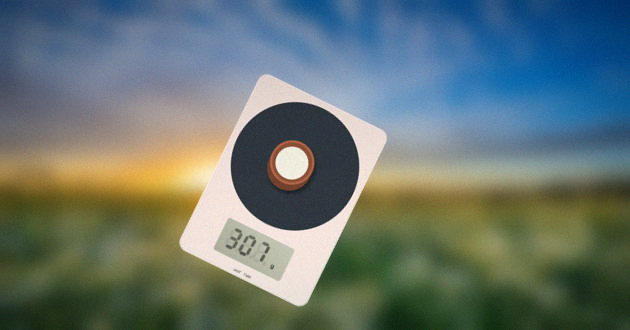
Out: 307g
